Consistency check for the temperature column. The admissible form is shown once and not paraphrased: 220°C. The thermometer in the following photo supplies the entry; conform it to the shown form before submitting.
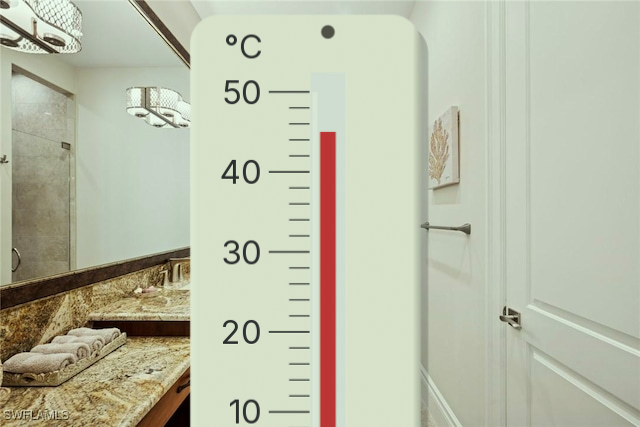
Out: 45°C
